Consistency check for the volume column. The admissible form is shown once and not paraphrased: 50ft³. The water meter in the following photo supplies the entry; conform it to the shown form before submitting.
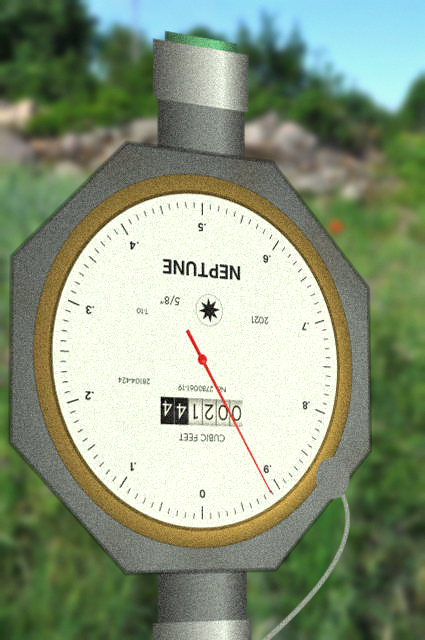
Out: 2143.91ft³
